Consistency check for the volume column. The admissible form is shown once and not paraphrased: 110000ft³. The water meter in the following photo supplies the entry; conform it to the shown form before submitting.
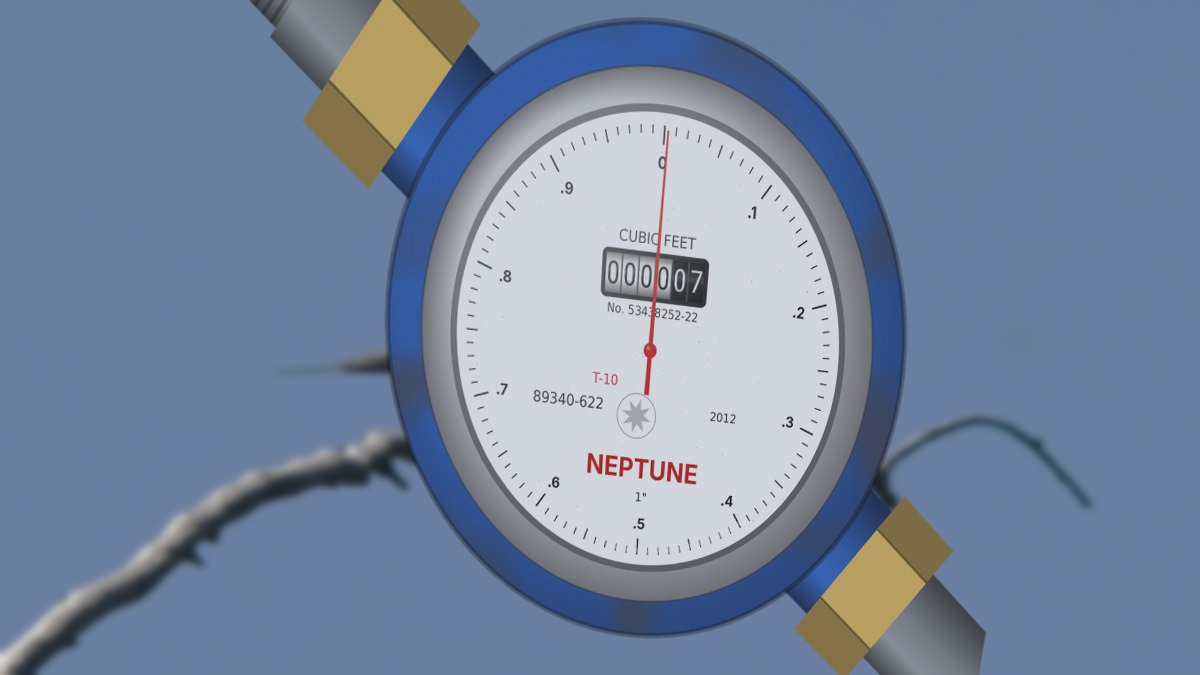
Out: 7.00ft³
